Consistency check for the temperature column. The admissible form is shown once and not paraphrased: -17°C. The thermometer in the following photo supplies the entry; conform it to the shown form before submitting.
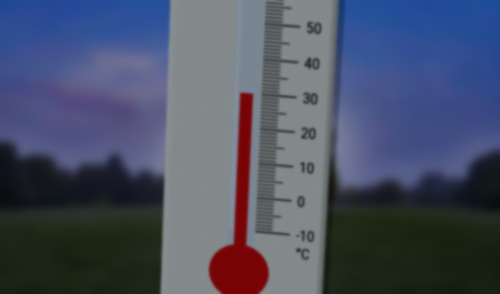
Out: 30°C
